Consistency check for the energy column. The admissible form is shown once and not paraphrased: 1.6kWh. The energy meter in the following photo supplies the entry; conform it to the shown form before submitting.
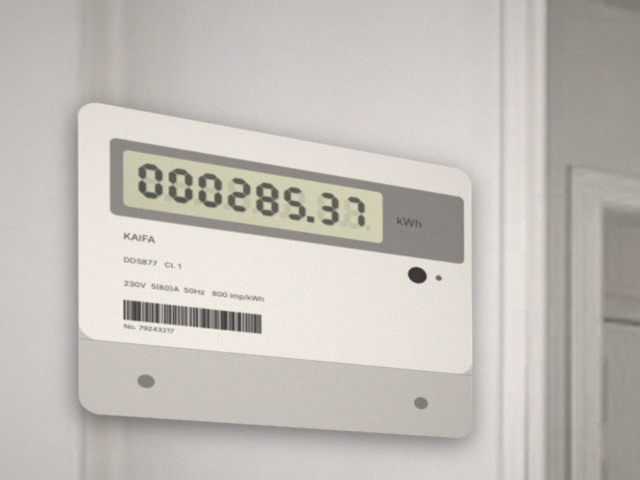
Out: 285.37kWh
